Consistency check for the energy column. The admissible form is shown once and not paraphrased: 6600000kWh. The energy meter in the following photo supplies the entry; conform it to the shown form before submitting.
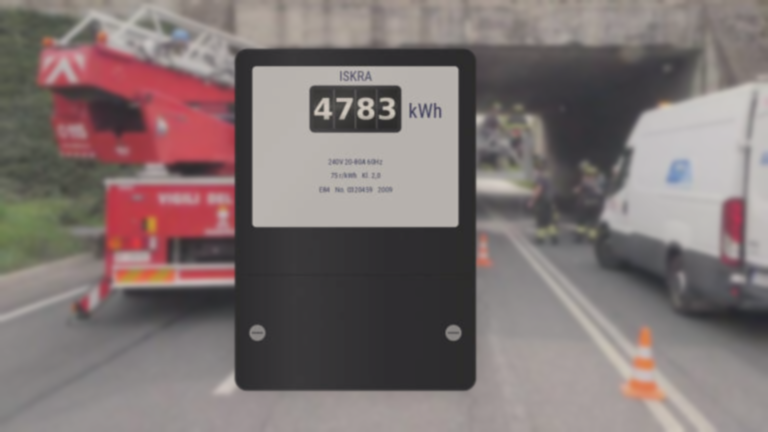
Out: 4783kWh
